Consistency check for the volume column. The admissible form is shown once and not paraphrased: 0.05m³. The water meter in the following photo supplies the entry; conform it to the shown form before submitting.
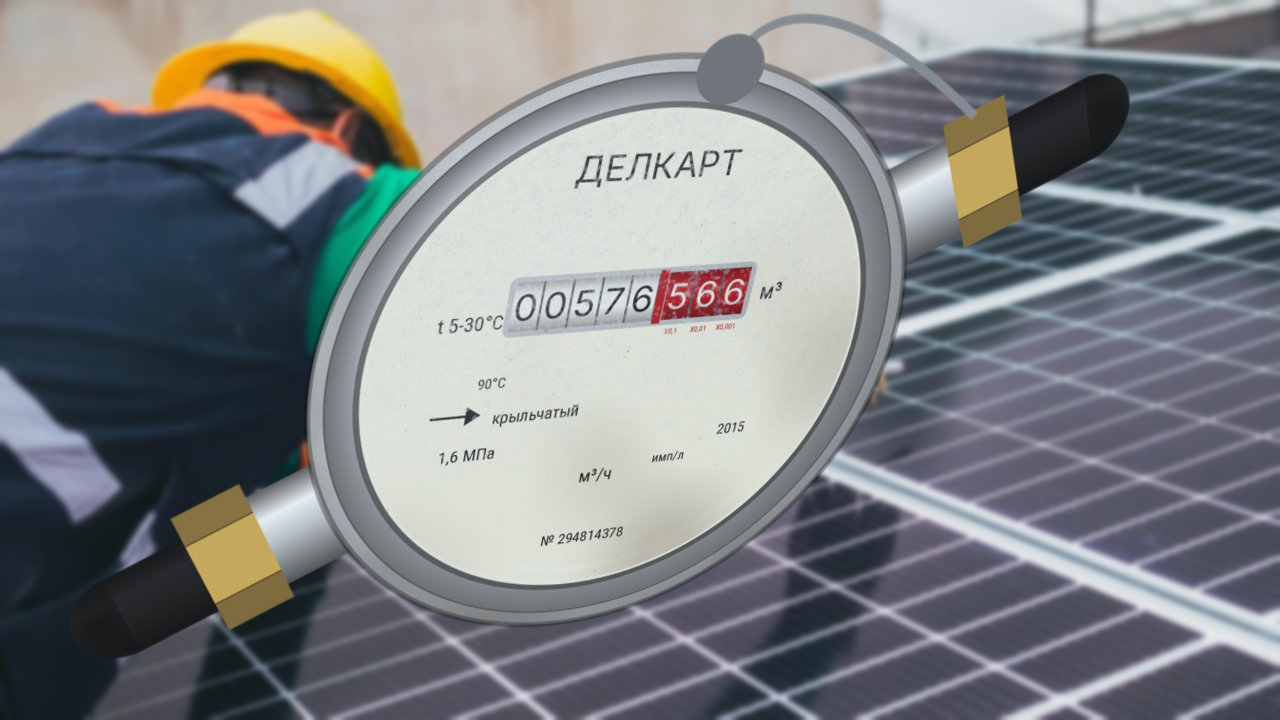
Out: 576.566m³
